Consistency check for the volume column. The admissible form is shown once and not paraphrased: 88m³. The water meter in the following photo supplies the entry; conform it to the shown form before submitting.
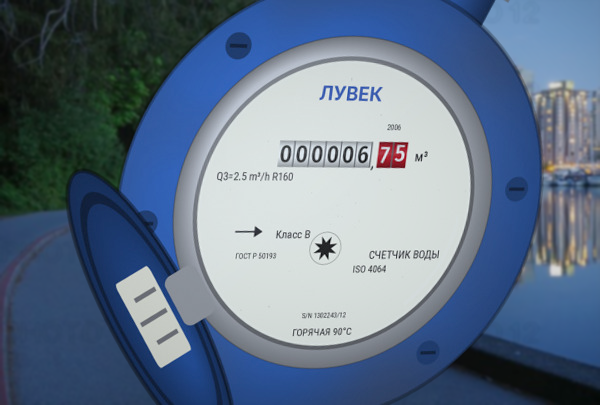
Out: 6.75m³
